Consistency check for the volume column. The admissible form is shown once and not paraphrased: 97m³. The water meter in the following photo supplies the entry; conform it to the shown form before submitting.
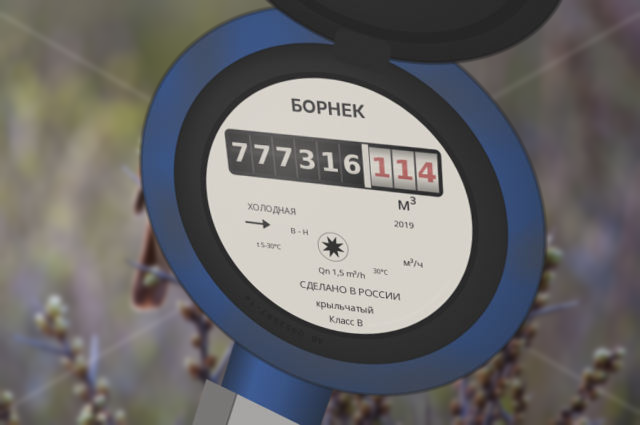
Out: 777316.114m³
